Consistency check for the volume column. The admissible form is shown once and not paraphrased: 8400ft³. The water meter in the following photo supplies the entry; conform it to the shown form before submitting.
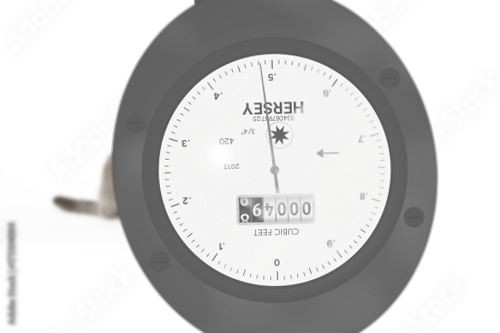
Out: 498.48ft³
